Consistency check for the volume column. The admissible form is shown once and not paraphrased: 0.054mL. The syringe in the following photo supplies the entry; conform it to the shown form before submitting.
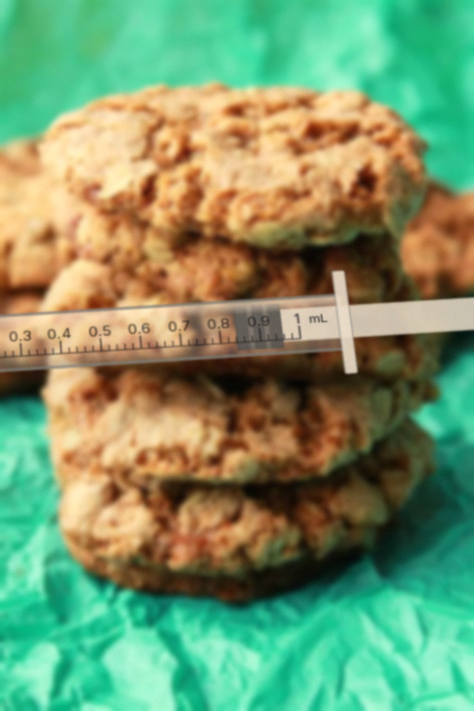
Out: 0.84mL
